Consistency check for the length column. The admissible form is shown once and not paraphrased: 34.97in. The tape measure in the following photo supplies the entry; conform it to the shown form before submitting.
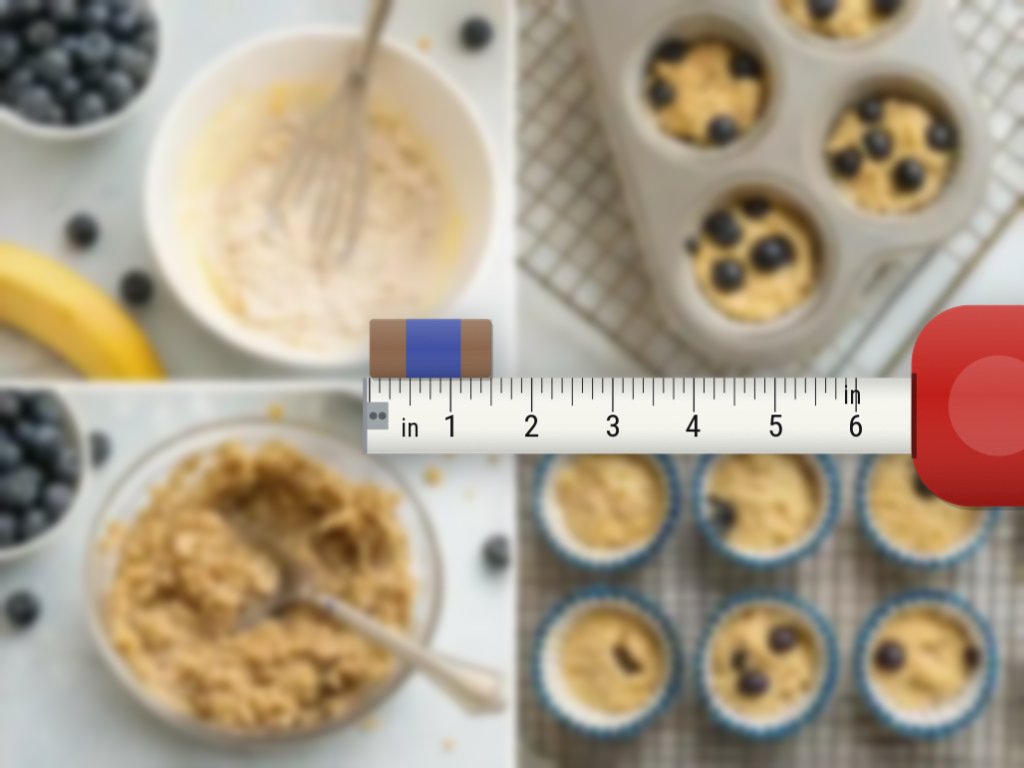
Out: 1.5in
